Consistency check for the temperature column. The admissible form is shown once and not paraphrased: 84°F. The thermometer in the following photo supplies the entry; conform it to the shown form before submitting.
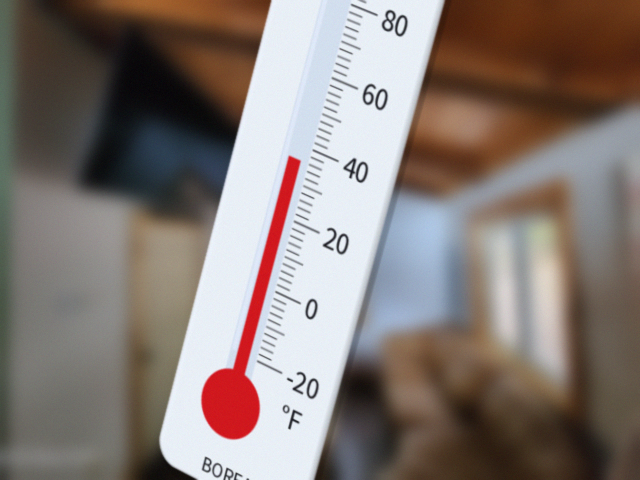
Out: 36°F
